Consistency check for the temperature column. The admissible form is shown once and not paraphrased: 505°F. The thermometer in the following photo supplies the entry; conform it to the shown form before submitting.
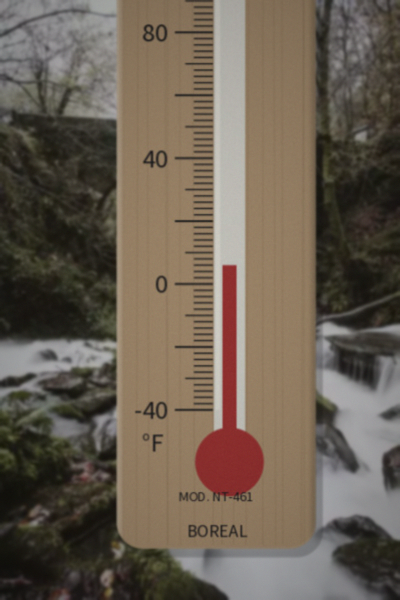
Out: 6°F
